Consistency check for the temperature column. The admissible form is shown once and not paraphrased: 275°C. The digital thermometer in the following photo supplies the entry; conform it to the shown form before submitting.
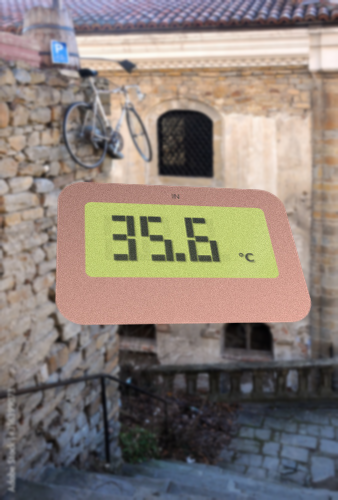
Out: 35.6°C
